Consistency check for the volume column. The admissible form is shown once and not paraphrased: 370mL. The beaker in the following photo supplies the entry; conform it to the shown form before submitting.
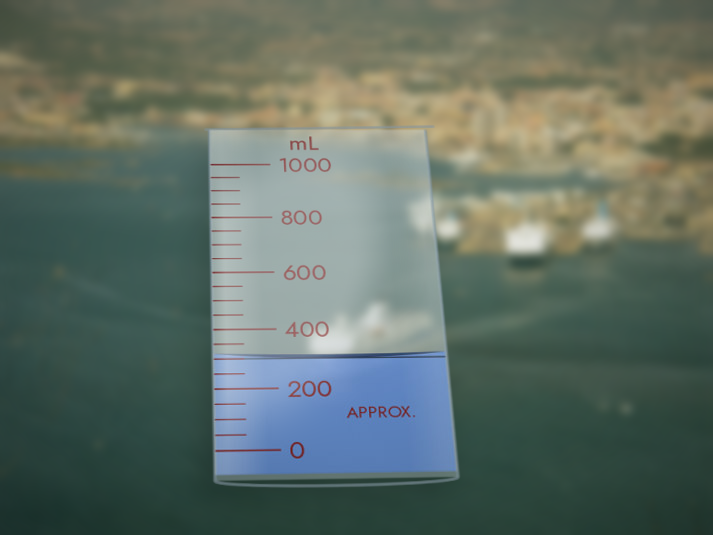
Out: 300mL
